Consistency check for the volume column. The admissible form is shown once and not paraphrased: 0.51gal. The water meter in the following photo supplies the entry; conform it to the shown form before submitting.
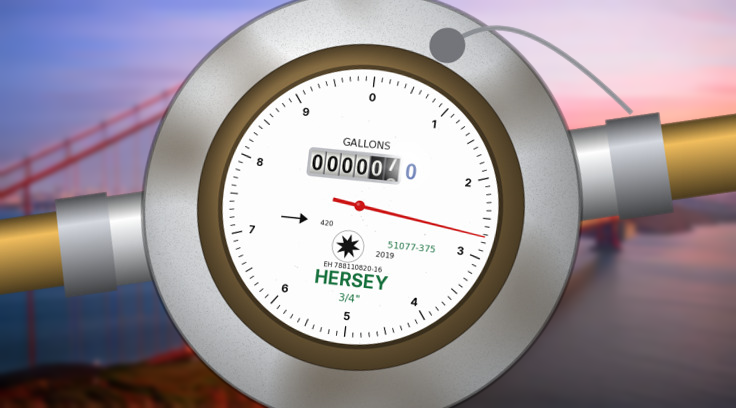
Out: 72.7gal
